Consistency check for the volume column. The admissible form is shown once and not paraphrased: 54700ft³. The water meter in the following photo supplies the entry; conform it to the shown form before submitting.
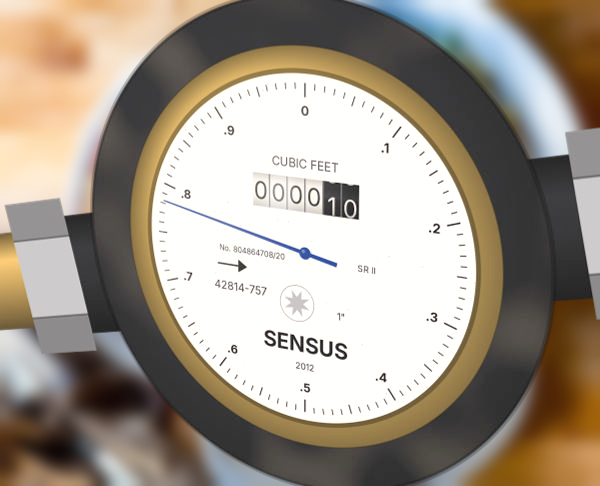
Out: 9.78ft³
